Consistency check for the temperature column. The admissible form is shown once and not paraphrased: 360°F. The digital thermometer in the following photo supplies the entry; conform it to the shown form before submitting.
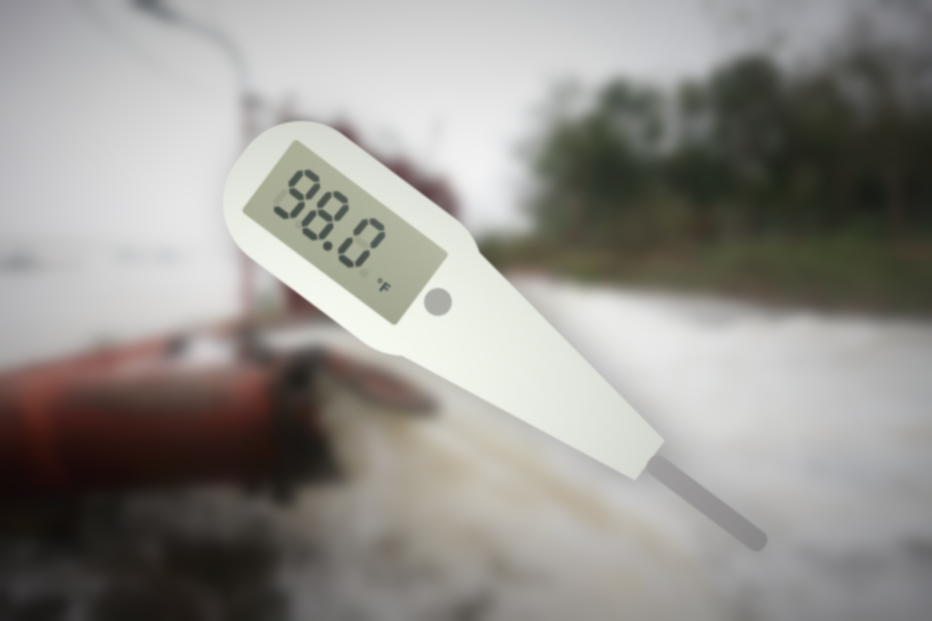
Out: 98.0°F
